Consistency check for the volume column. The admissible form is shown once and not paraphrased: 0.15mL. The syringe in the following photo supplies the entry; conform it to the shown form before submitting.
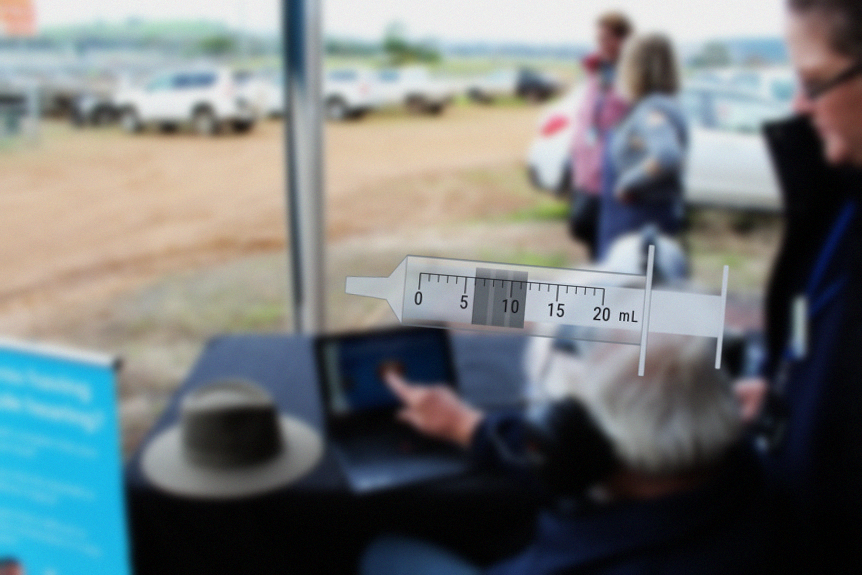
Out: 6mL
